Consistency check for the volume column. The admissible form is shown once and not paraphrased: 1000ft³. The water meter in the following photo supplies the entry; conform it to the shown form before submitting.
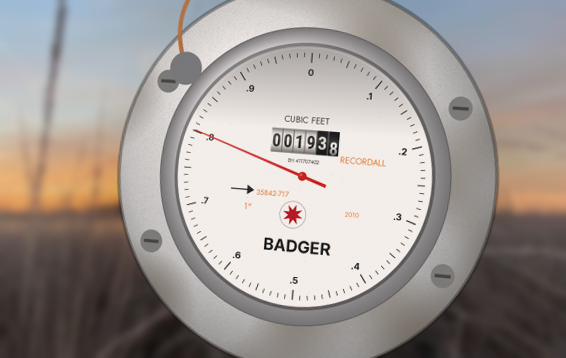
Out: 1937.80ft³
